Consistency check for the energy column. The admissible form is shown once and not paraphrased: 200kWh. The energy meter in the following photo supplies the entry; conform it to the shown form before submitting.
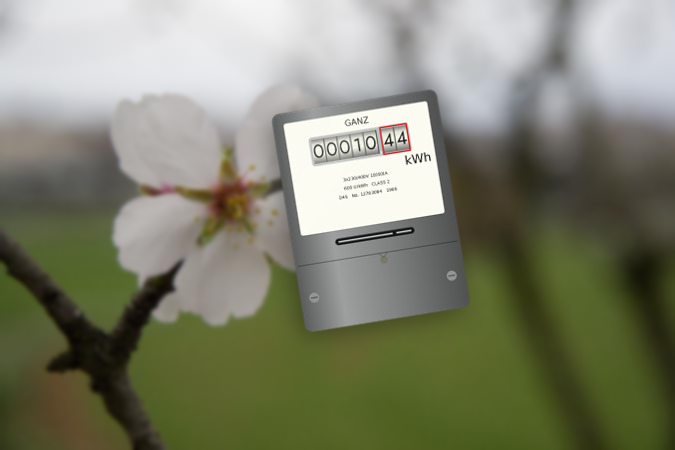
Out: 10.44kWh
